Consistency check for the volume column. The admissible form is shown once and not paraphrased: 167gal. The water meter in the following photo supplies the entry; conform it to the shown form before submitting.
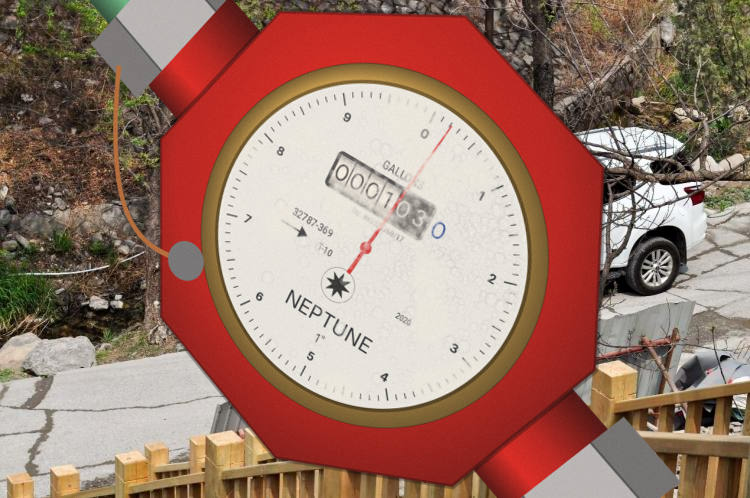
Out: 1030.2gal
